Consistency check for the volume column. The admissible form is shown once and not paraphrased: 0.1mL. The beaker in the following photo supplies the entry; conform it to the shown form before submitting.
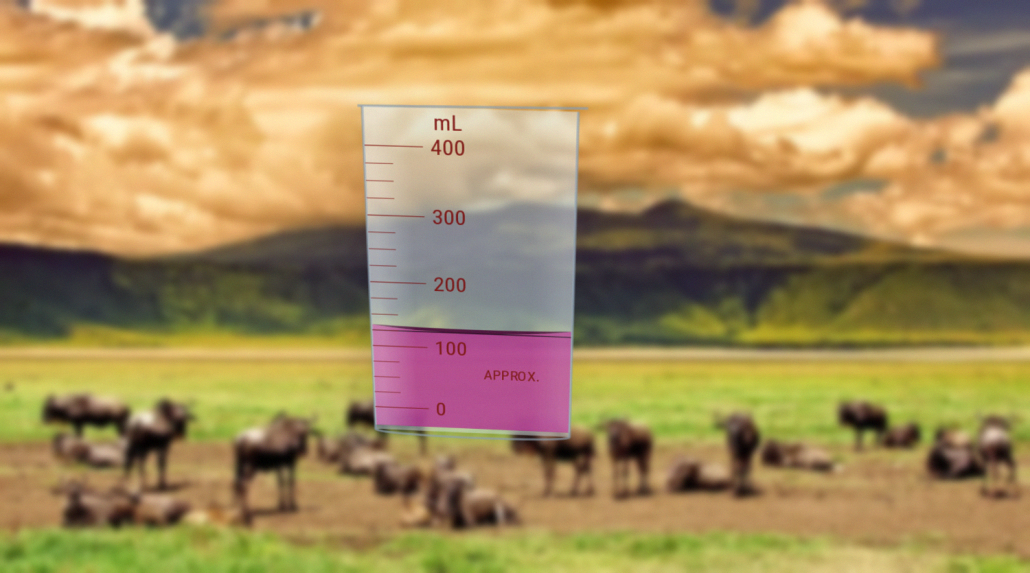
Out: 125mL
